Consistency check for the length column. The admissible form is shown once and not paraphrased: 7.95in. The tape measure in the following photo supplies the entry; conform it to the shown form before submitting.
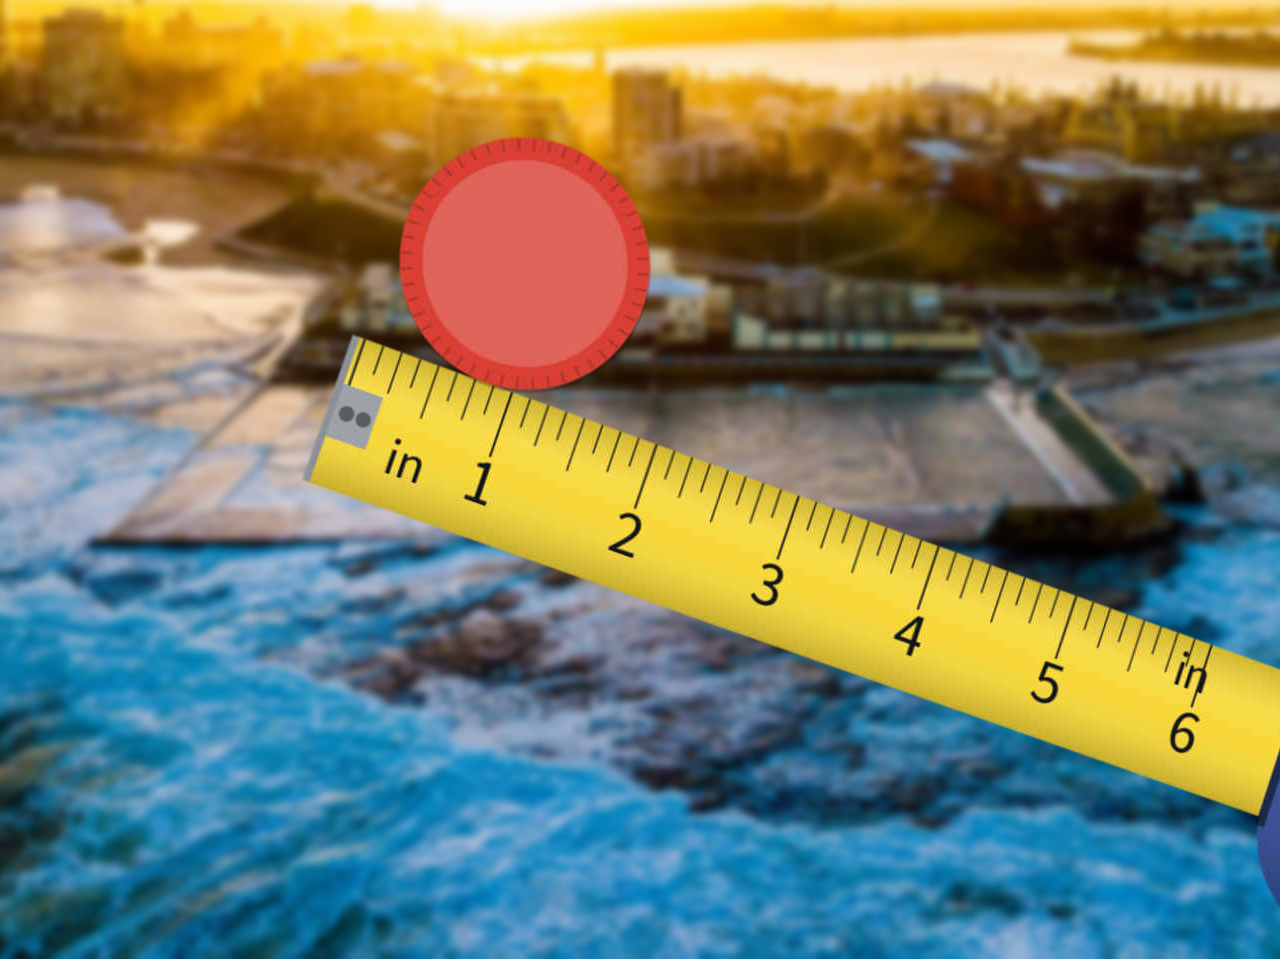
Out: 1.625in
